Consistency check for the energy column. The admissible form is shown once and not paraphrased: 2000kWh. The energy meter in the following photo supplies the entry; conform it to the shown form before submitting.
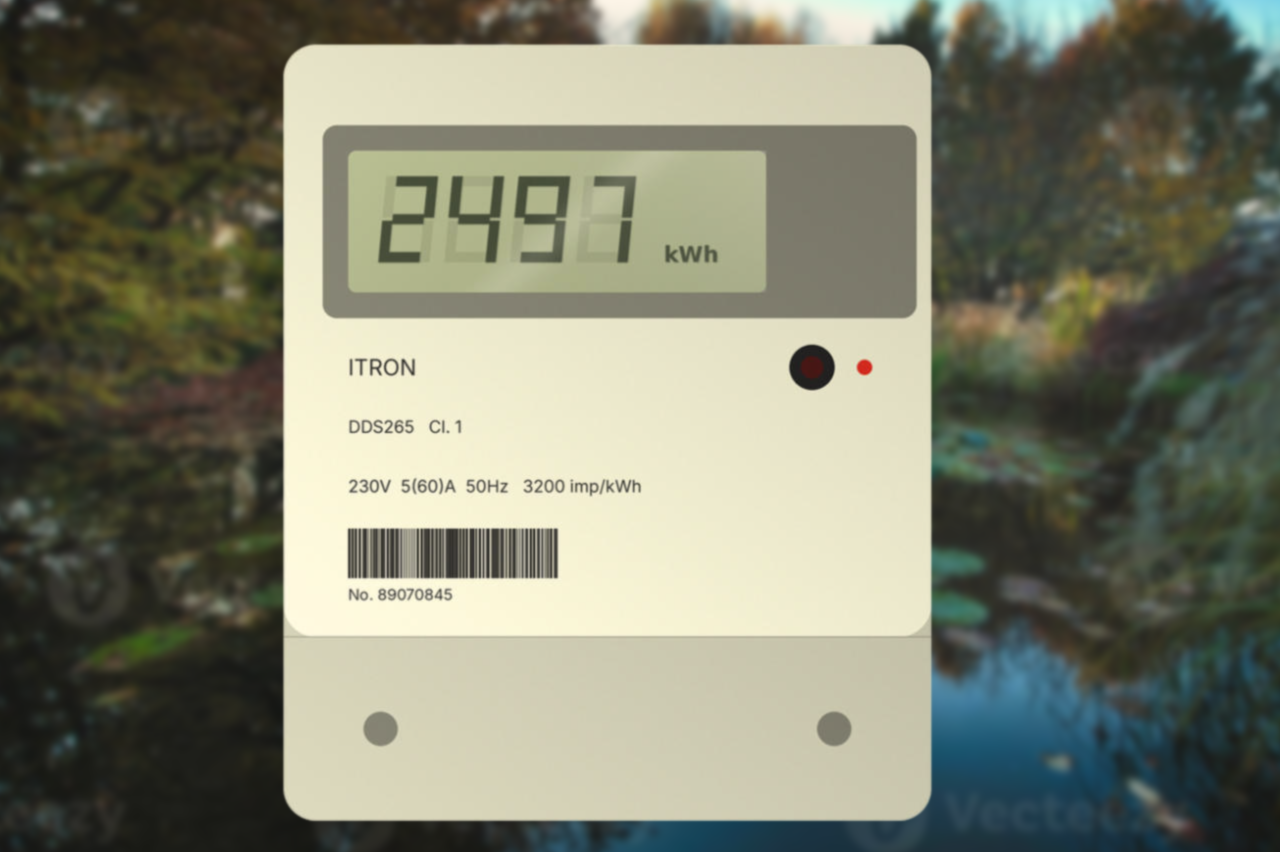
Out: 2497kWh
